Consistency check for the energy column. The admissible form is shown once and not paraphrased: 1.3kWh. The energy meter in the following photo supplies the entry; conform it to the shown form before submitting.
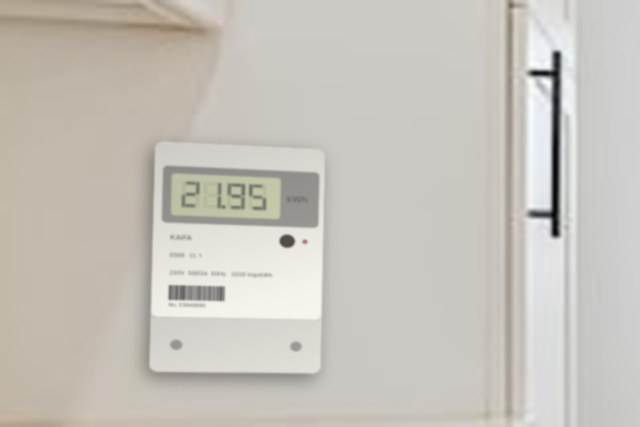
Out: 21.95kWh
